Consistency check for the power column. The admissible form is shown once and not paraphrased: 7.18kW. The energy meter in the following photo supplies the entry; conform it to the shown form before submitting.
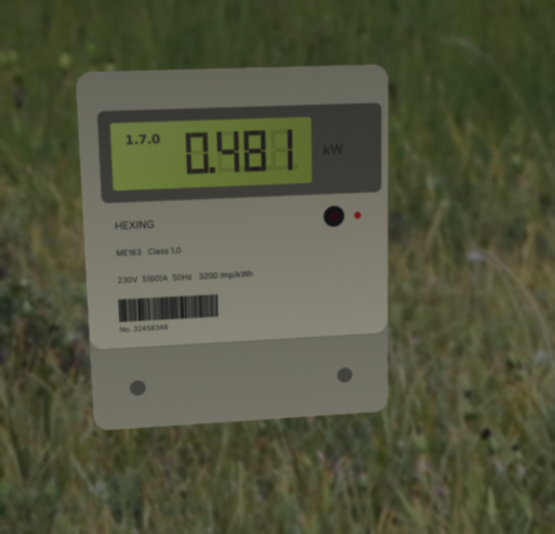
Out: 0.481kW
